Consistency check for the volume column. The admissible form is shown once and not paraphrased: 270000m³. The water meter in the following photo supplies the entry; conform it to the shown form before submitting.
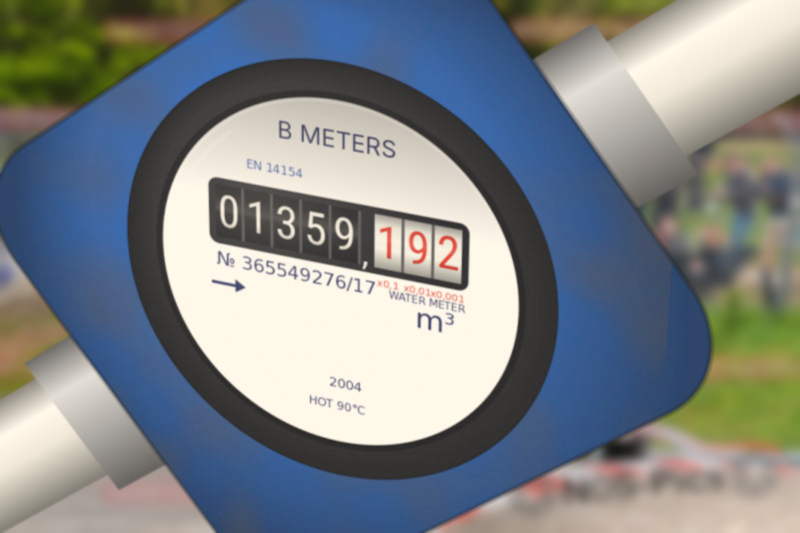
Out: 1359.192m³
